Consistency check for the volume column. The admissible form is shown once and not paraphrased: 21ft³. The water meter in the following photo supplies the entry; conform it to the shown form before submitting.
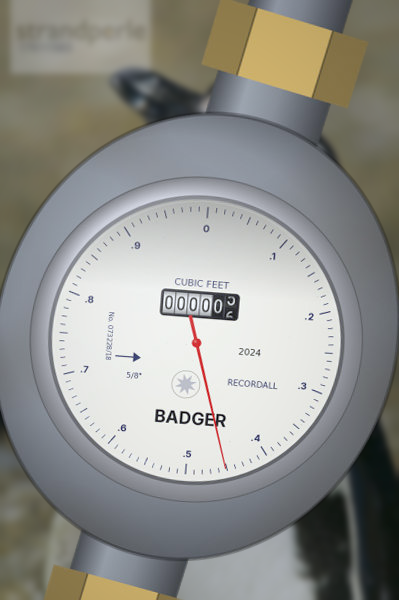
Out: 5.45ft³
